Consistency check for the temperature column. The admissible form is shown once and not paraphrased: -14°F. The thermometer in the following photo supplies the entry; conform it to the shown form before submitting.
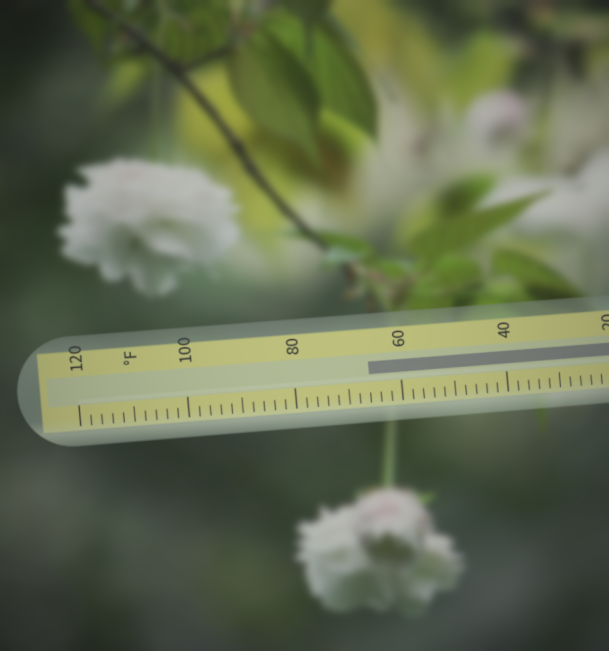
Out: 66°F
